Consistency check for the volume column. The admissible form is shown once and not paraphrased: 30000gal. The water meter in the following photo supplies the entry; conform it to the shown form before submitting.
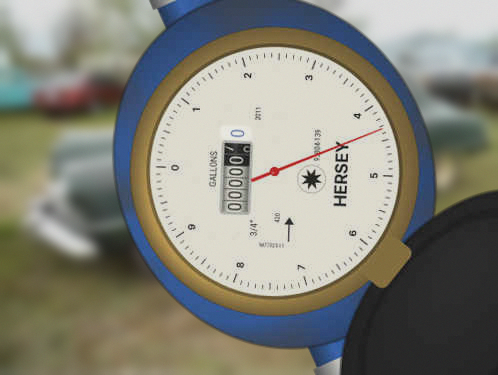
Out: 74.3gal
